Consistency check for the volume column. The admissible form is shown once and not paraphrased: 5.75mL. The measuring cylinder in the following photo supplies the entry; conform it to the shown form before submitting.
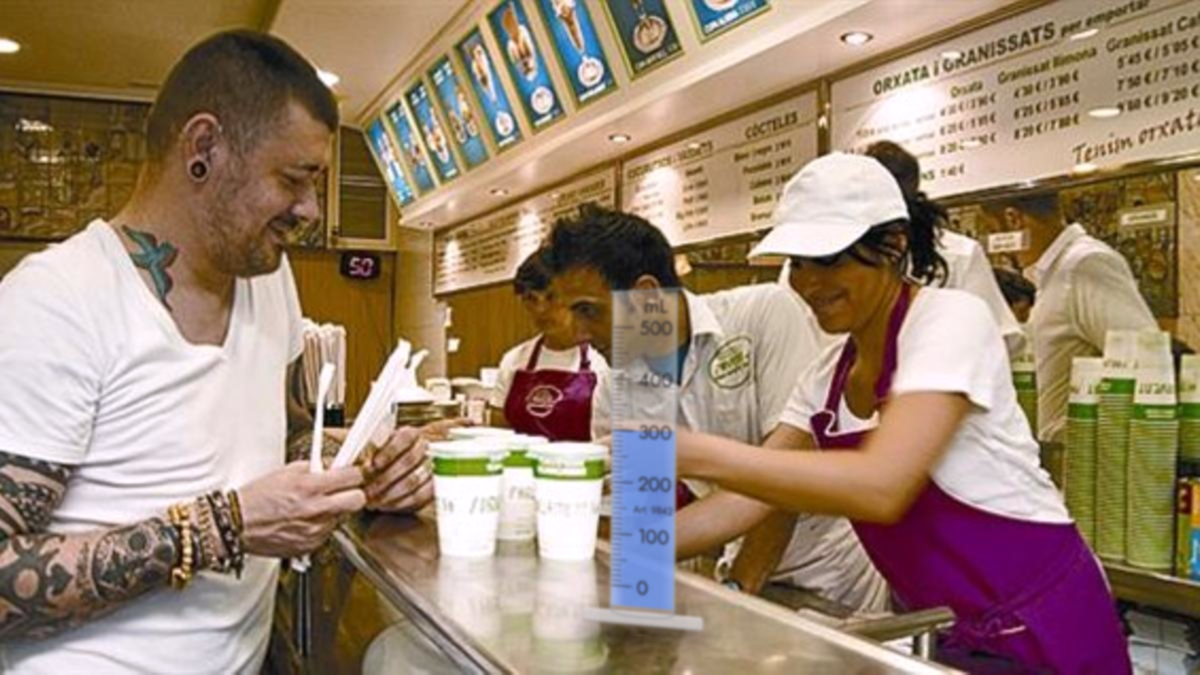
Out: 300mL
